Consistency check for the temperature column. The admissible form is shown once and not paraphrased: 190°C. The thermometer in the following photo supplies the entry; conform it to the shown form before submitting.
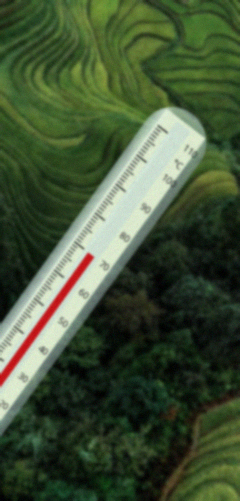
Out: 70°C
